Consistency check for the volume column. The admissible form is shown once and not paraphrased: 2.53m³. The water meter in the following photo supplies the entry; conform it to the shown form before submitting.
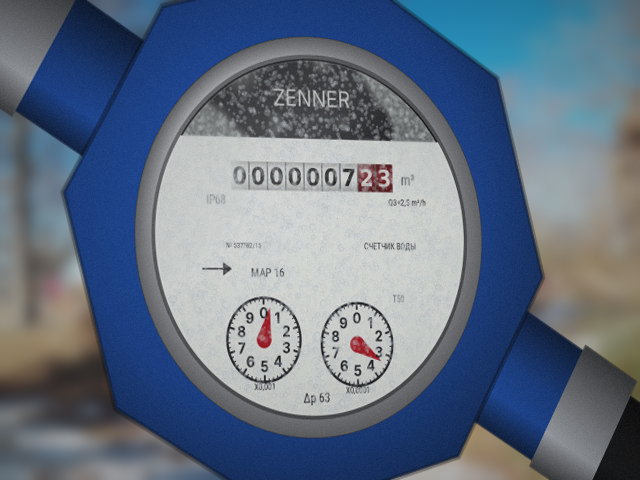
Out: 7.2303m³
